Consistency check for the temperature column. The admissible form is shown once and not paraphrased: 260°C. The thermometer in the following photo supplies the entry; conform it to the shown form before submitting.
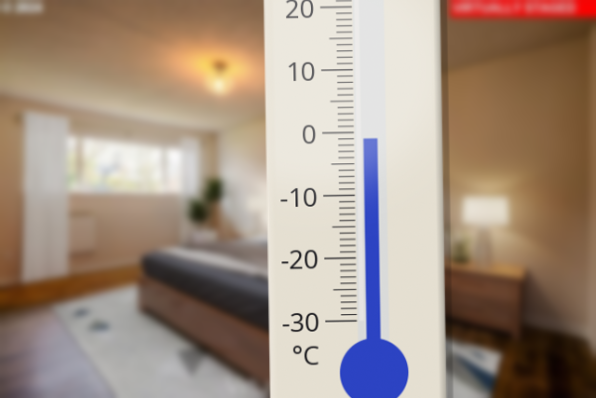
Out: -1°C
